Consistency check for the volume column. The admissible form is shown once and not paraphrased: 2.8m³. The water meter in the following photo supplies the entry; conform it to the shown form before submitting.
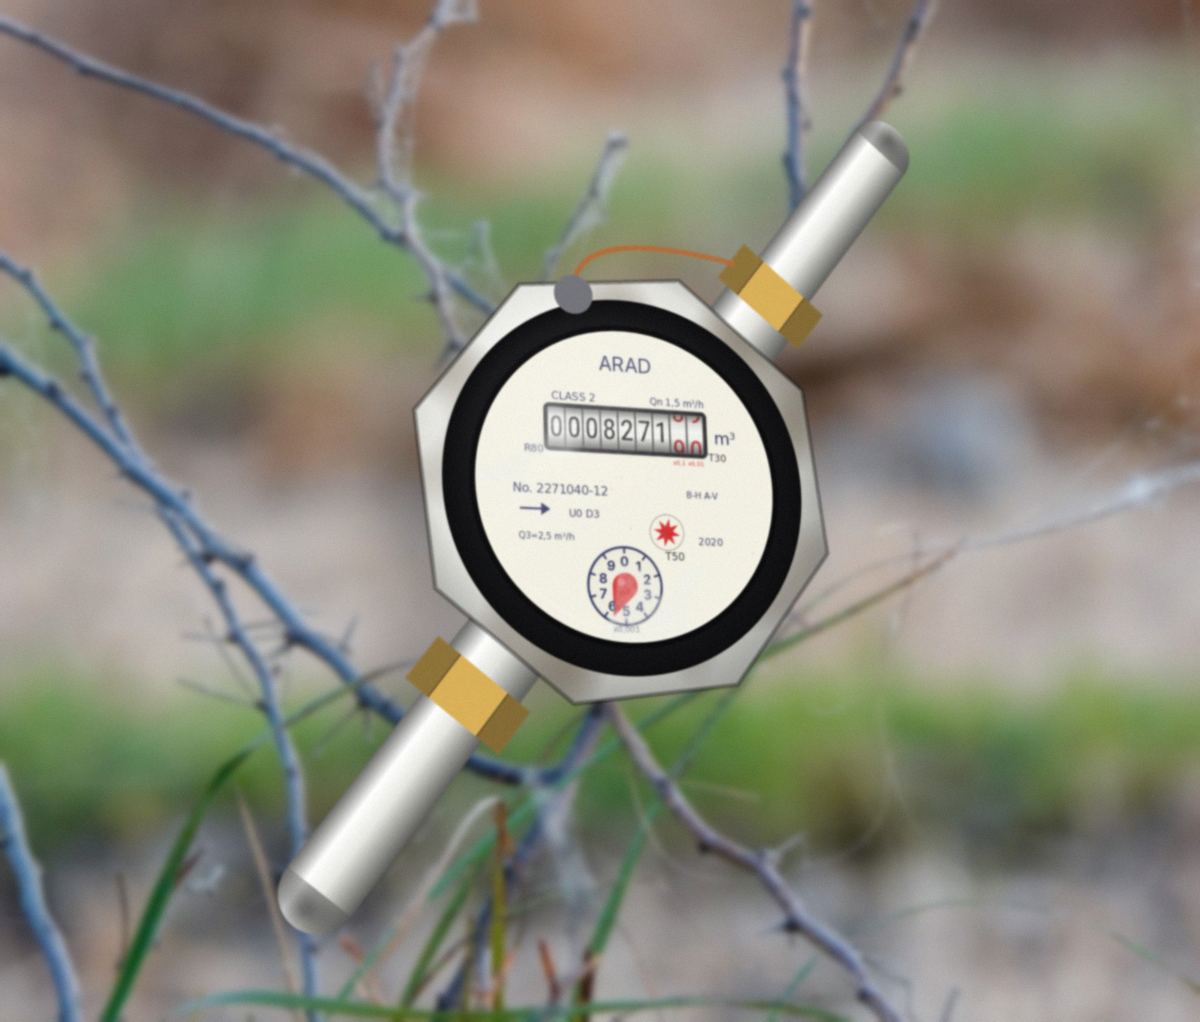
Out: 8271.895m³
